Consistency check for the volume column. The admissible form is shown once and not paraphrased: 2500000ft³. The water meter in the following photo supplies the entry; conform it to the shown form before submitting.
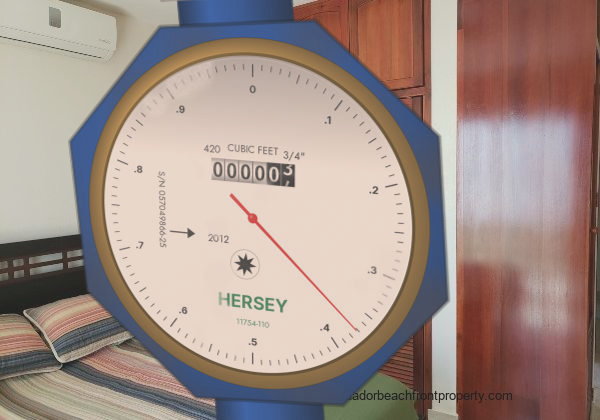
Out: 3.37ft³
